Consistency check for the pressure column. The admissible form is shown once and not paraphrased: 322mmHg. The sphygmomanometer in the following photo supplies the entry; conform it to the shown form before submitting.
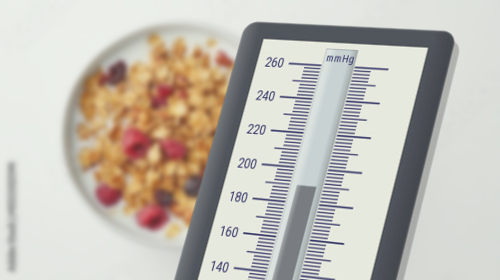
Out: 190mmHg
